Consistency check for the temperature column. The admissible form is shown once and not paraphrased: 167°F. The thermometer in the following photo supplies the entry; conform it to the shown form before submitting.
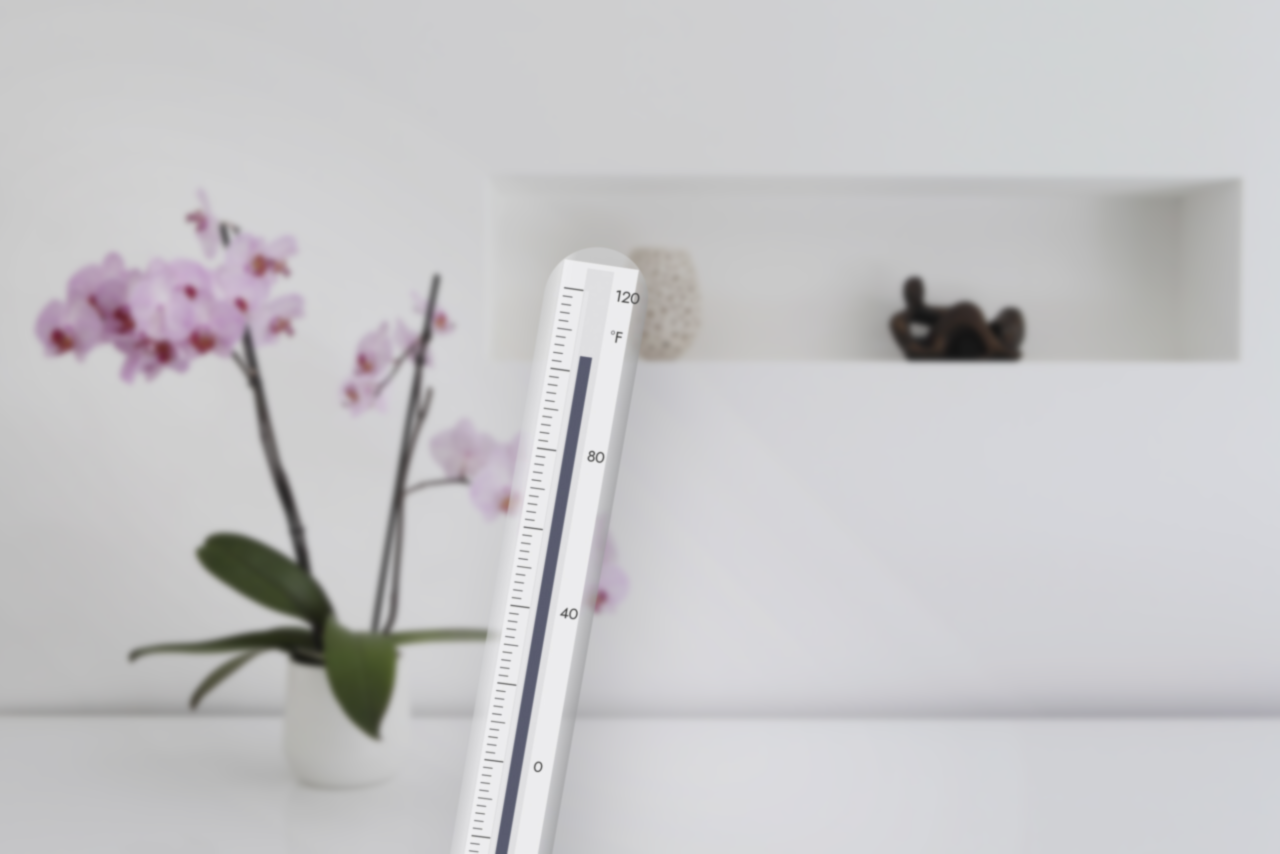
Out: 104°F
